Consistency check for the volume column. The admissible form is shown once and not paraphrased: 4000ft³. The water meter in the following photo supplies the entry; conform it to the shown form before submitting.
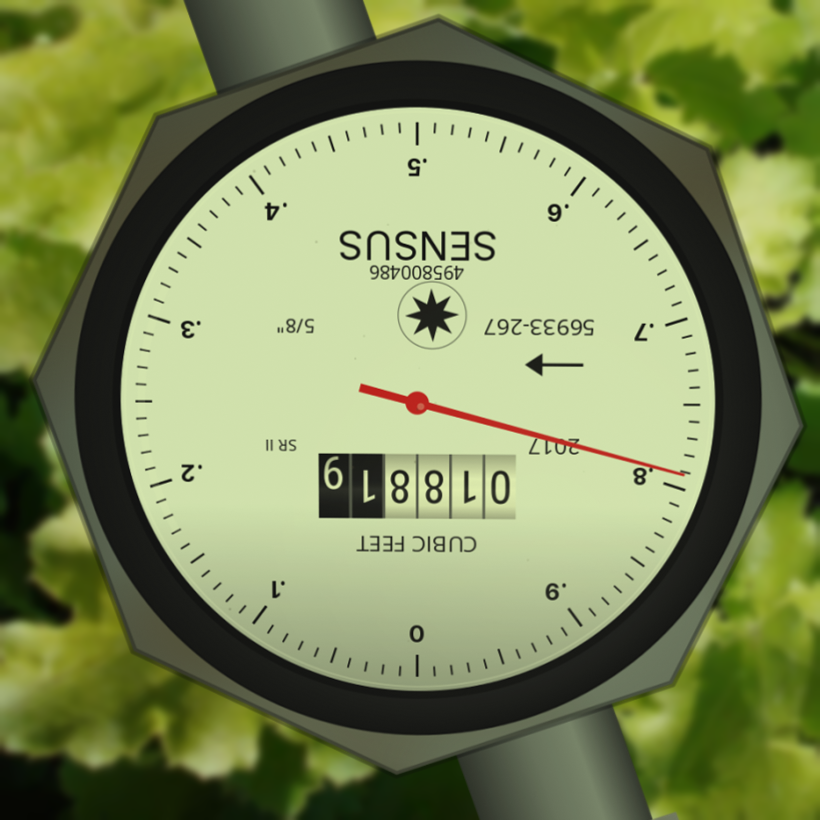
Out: 18818.79ft³
